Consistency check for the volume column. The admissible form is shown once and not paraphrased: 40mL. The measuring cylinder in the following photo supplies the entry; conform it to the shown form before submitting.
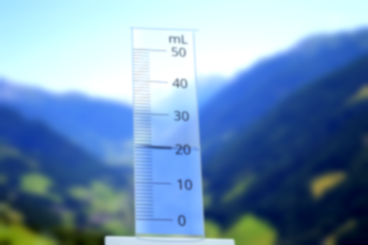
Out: 20mL
